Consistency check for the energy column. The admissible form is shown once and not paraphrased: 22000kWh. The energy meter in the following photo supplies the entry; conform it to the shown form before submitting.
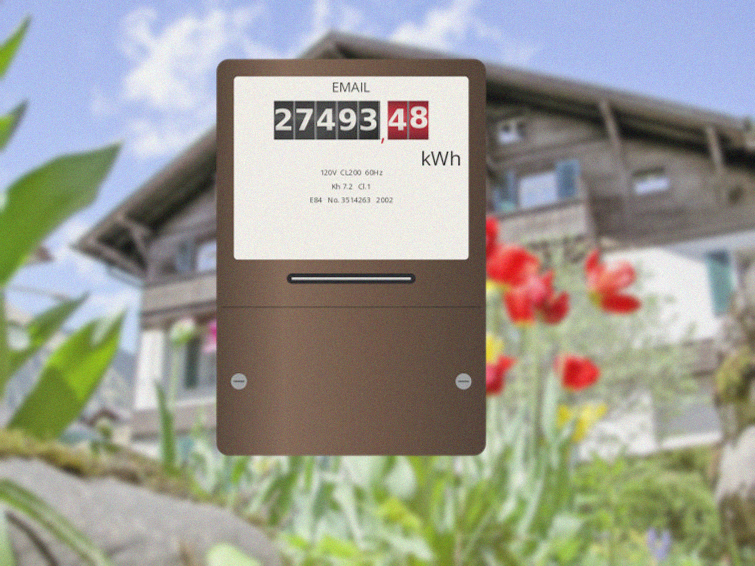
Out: 27493.48kWh
